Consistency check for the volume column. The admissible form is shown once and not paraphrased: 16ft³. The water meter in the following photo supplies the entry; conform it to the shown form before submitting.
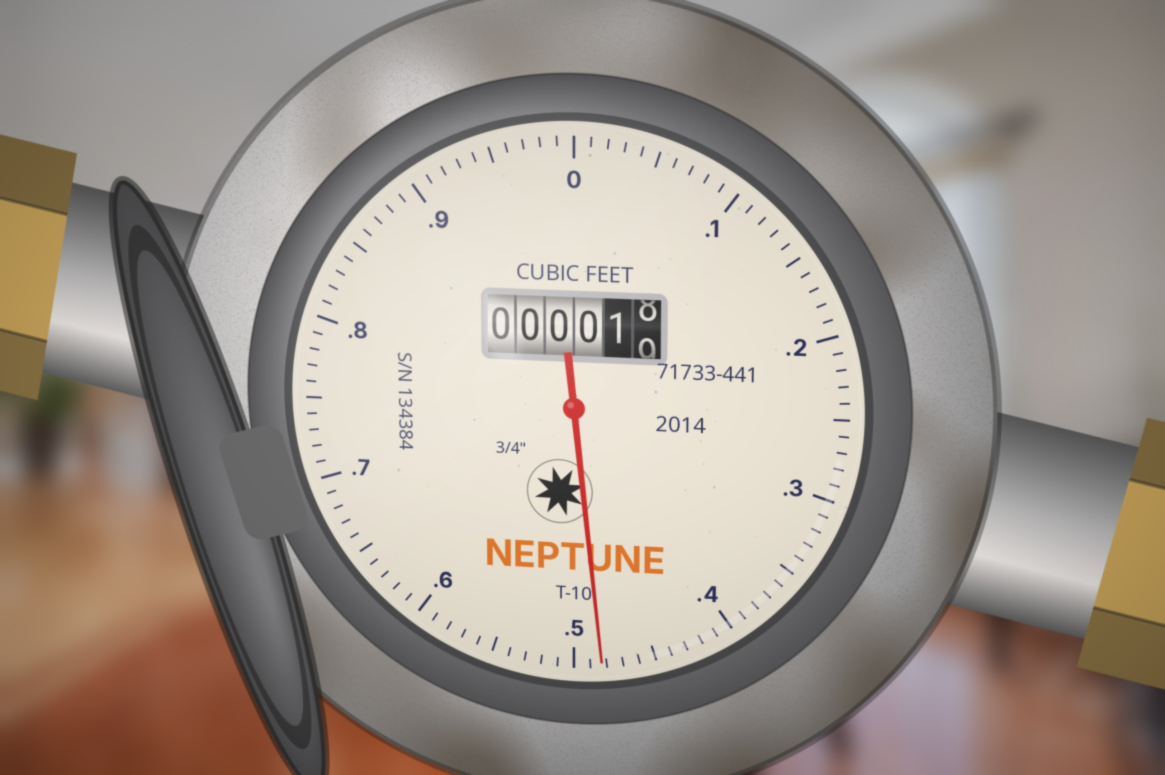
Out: 18.48ft³
